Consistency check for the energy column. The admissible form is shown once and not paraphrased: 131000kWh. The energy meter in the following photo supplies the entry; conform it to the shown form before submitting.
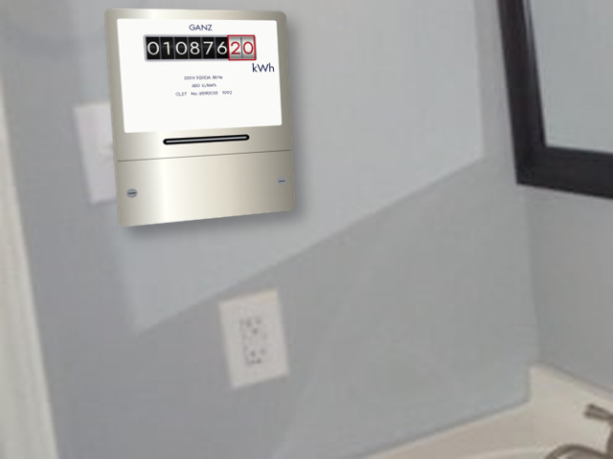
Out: 10876.20kWh
